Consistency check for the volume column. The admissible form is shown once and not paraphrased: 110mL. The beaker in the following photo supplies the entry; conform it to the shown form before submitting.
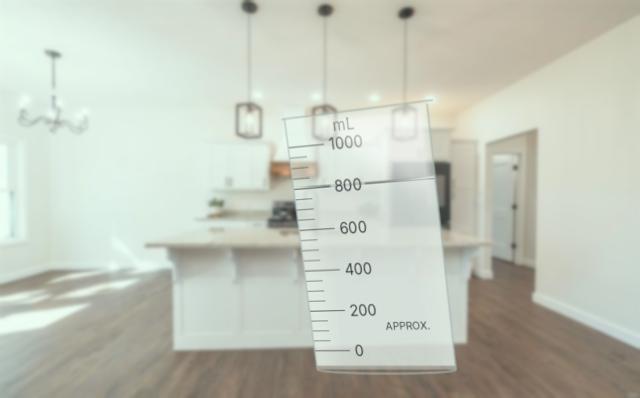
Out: 800mL
